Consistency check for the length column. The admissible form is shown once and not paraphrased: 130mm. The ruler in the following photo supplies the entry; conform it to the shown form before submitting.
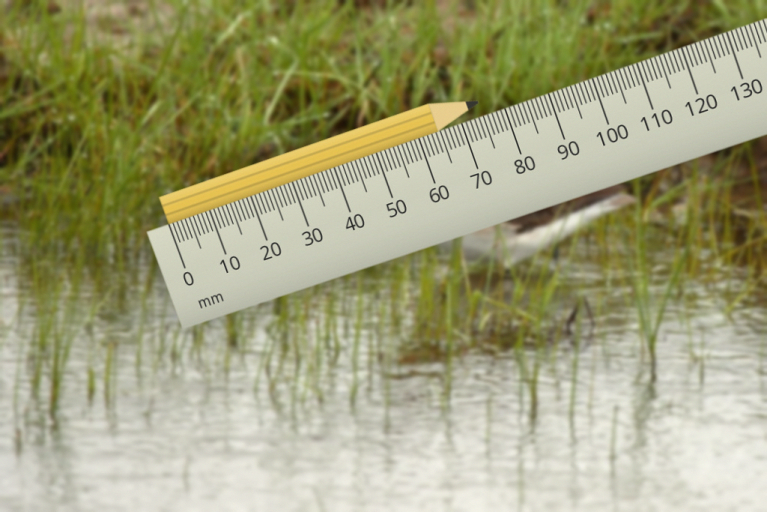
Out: 75mm
